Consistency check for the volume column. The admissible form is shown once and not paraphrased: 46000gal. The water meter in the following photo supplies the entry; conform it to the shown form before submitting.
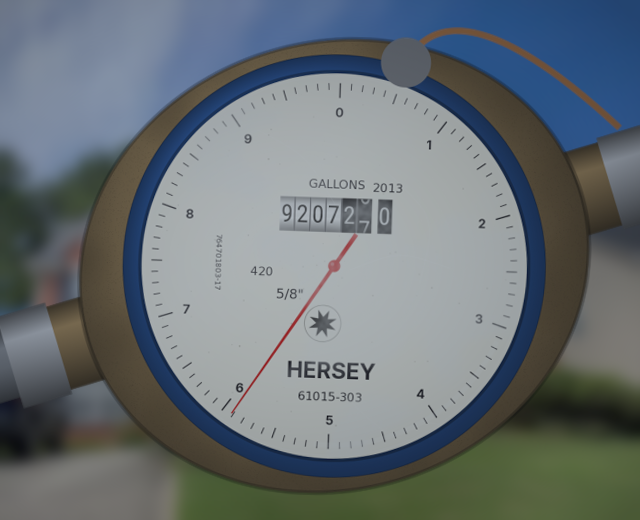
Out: 9207265.9gal
